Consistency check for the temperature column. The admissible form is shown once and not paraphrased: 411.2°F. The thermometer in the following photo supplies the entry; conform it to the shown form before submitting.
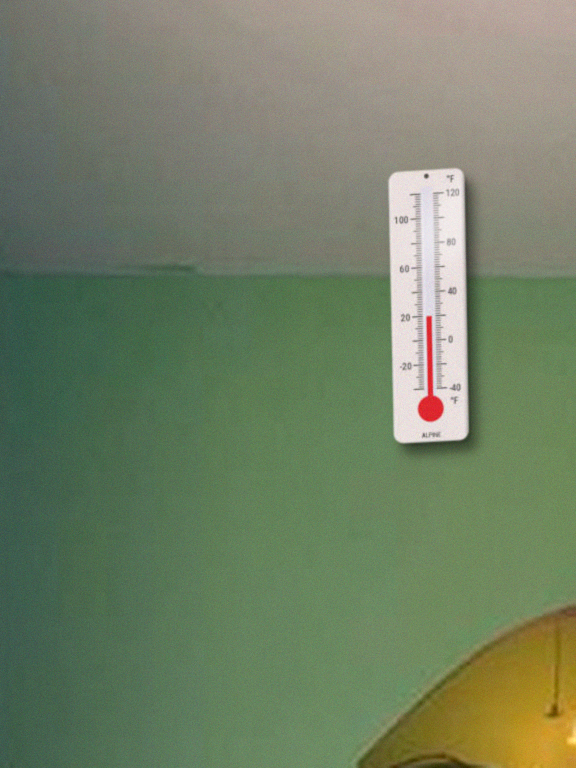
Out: 20°F
